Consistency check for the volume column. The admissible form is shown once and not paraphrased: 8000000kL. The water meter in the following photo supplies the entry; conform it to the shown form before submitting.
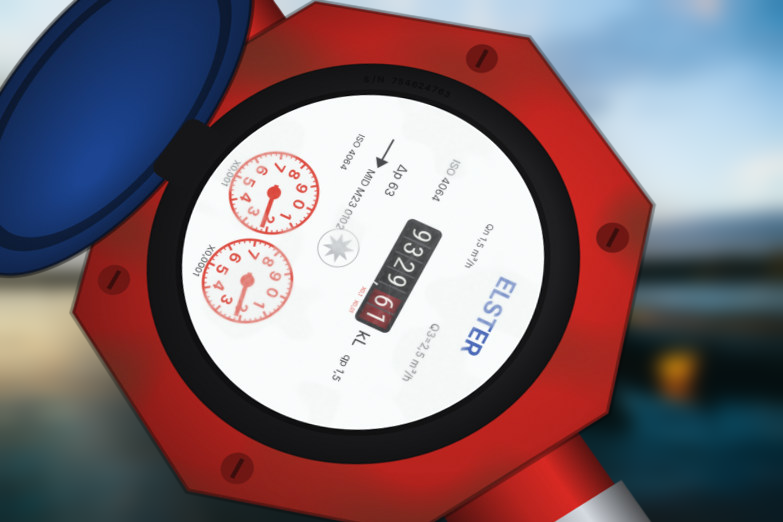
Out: 9329.6122kL
